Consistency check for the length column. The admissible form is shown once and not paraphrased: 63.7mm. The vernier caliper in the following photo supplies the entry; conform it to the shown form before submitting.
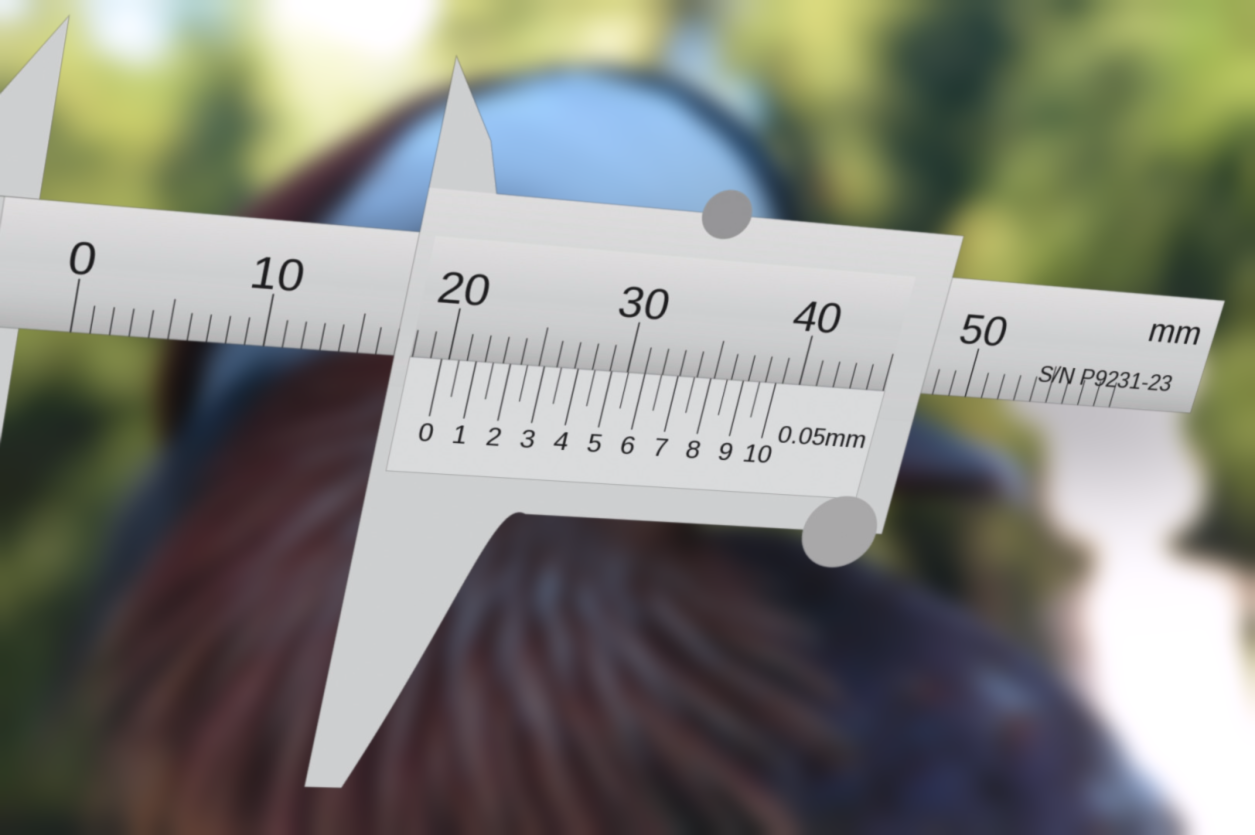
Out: 19.6mm
